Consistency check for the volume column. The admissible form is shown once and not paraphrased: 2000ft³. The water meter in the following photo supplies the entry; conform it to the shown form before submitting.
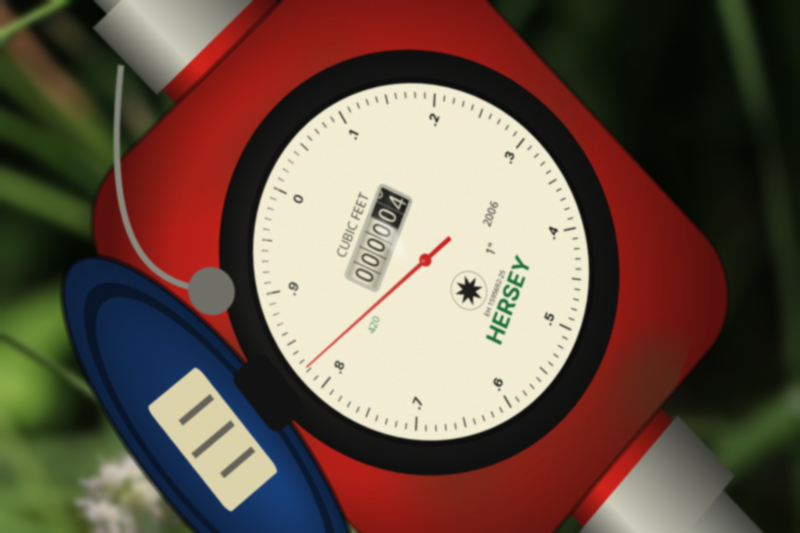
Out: 3.82ft³
